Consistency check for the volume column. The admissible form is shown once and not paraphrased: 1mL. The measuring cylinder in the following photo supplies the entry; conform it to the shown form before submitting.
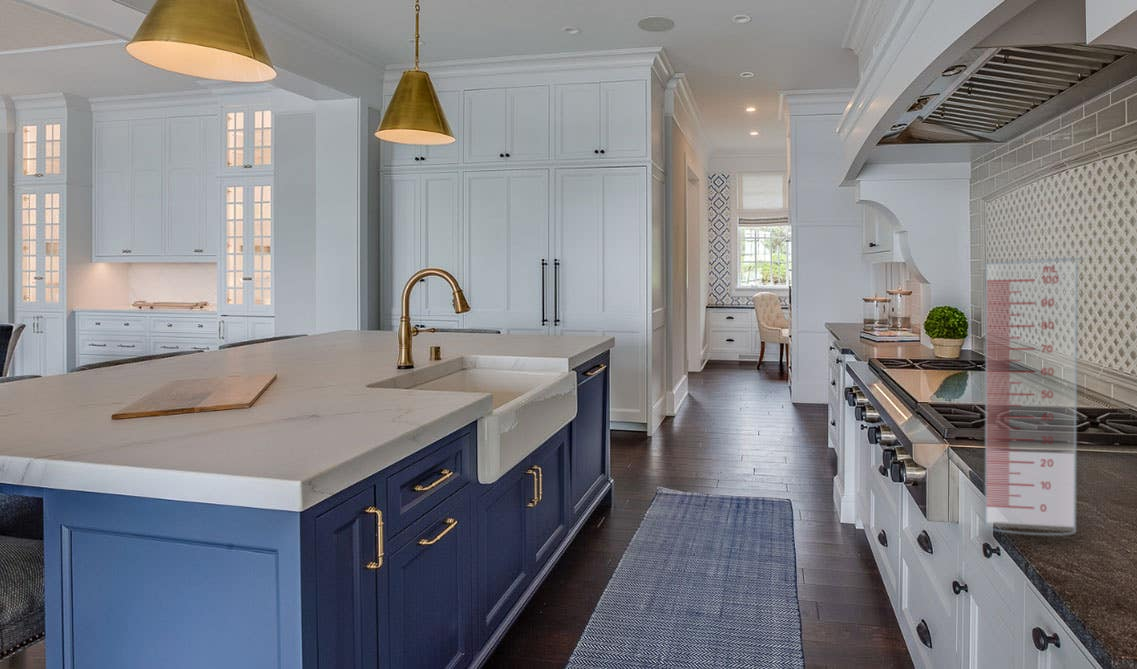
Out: 25mL
